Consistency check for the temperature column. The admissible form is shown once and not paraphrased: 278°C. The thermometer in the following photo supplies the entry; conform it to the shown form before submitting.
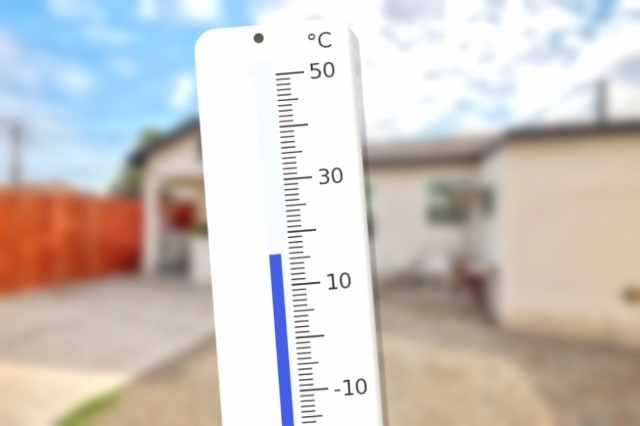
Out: 16°C
